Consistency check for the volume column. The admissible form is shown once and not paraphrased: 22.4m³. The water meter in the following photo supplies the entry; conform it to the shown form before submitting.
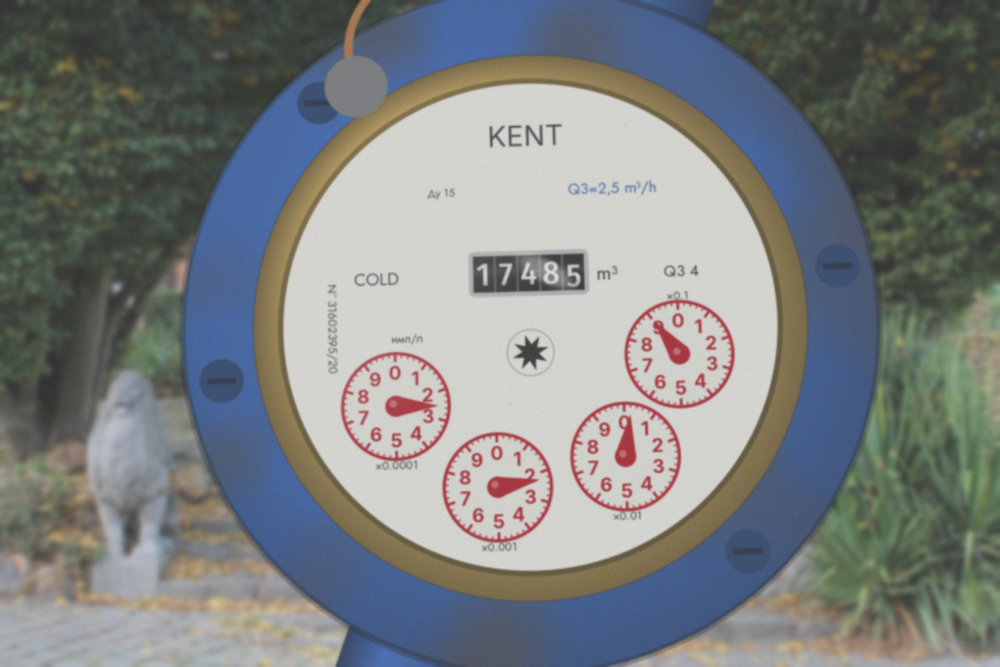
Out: 17484.9022m³
